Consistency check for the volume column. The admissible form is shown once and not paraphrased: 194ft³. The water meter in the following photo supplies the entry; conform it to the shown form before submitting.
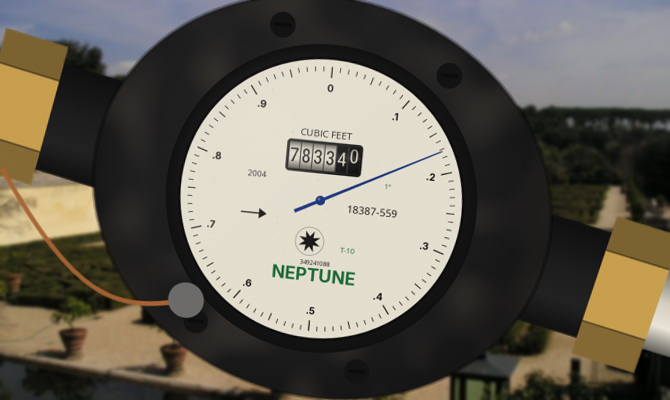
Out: 783340.17ft³
